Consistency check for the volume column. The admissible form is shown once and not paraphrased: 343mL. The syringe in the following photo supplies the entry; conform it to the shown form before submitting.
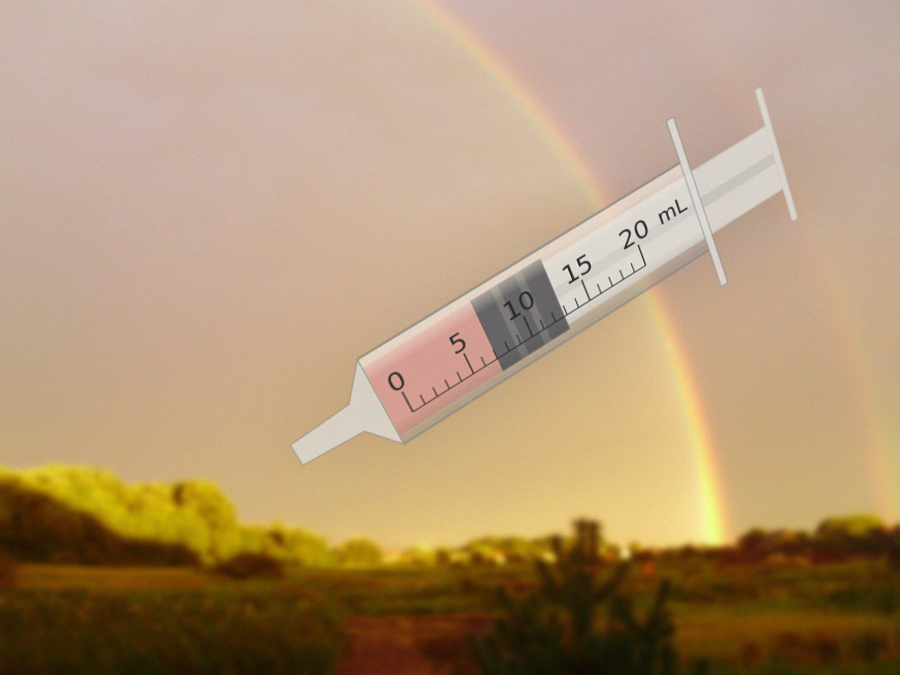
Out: 7mL
